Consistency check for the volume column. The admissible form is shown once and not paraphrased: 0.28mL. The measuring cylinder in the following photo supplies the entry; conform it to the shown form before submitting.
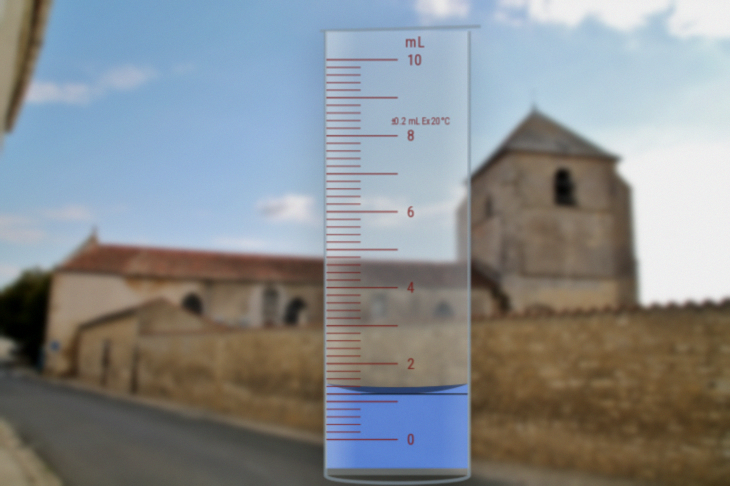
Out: 1.2mL
